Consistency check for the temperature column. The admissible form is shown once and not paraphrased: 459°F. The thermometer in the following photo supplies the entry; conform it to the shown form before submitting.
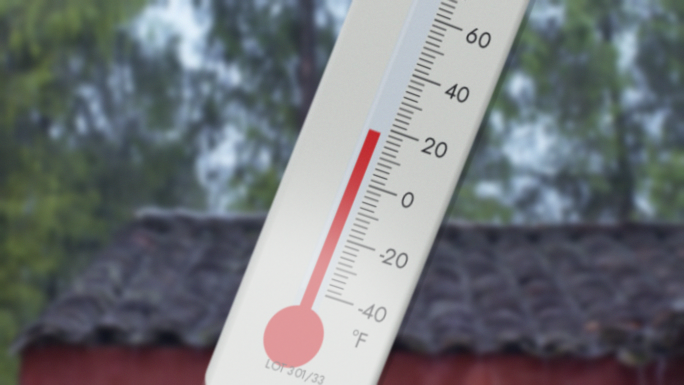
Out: 18°F
